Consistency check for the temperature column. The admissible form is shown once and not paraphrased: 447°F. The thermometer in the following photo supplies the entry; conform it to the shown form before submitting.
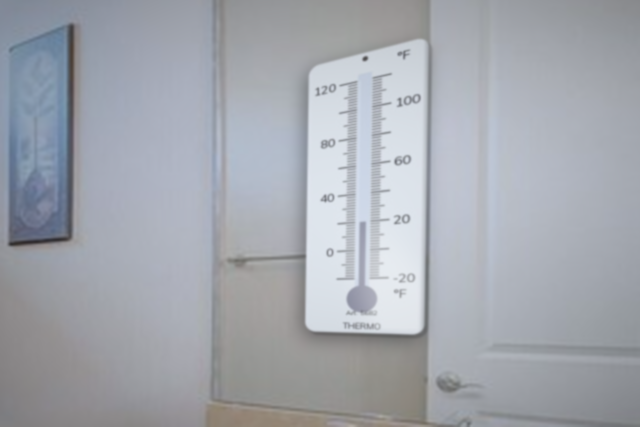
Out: 20°F
